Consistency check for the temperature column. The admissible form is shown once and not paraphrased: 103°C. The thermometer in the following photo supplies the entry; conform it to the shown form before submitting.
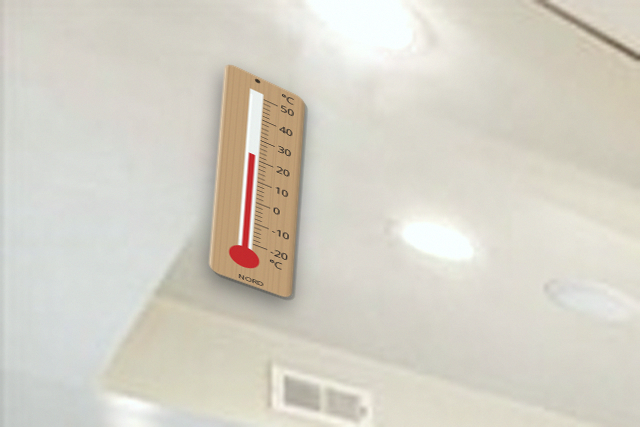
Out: 22°C
